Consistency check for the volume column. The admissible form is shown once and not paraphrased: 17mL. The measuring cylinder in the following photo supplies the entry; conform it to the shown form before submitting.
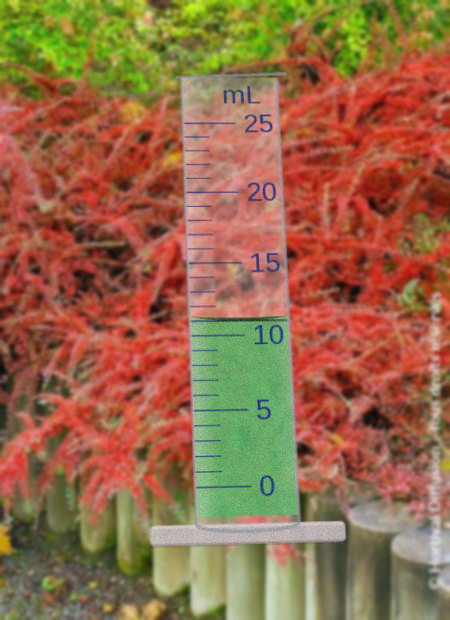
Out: 11mL
